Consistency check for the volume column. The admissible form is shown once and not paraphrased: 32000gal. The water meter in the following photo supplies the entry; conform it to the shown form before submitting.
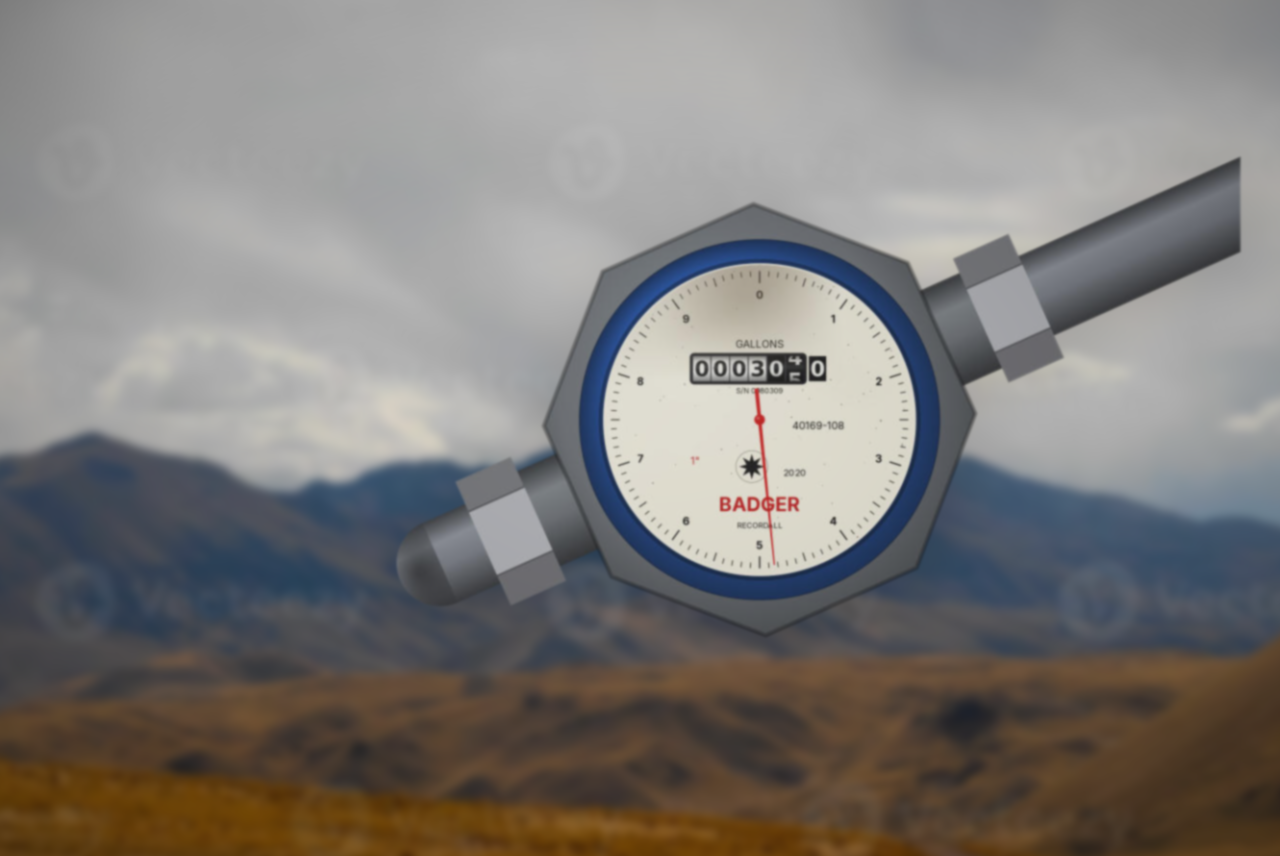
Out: 3044.8gal
